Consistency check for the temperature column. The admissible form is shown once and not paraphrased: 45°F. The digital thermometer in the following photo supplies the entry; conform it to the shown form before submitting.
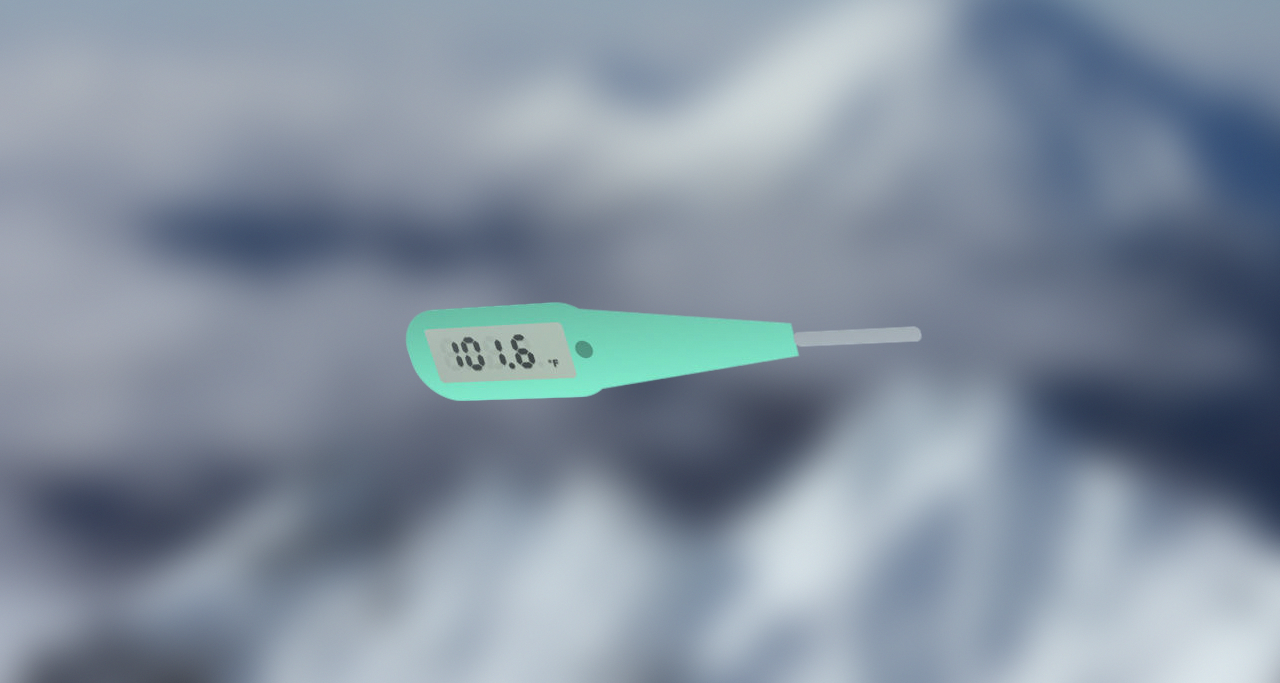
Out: 101.6°F
